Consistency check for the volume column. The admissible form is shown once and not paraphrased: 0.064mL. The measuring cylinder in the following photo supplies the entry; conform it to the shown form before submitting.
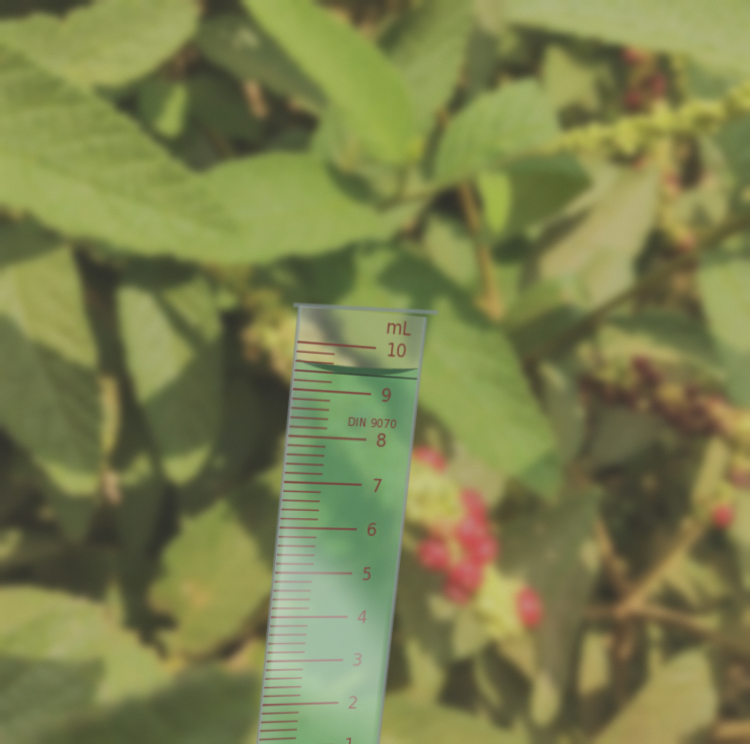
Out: 9.4mL
